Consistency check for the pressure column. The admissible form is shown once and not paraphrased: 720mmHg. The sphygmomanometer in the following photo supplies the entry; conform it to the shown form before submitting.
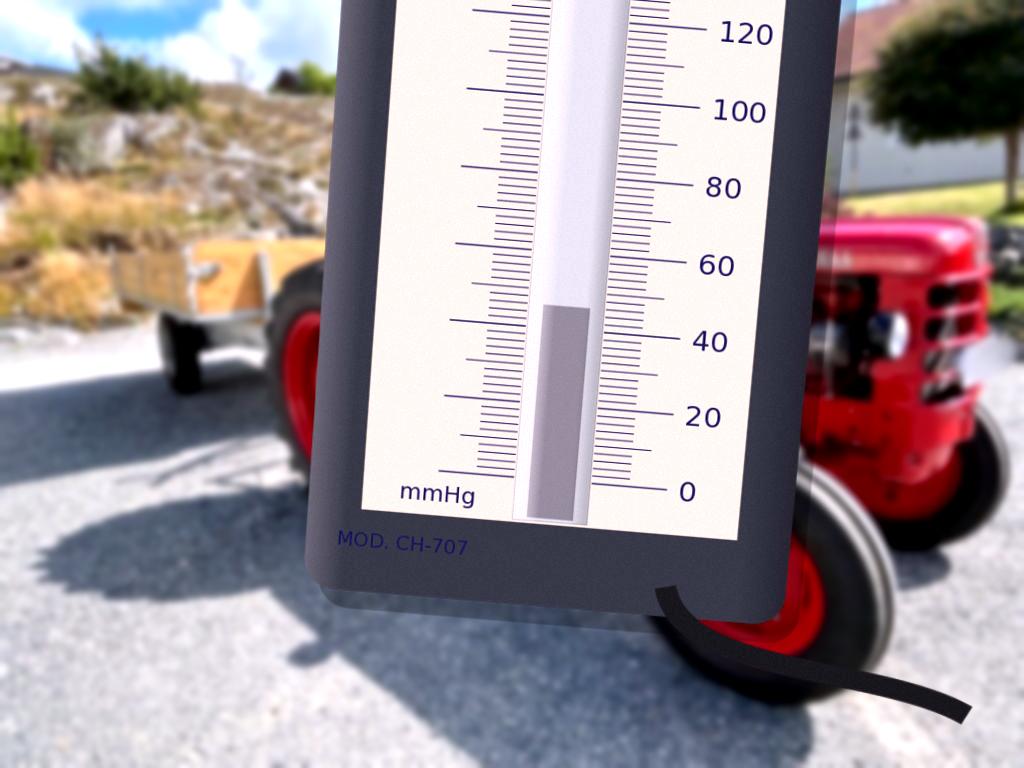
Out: 46mmHg
